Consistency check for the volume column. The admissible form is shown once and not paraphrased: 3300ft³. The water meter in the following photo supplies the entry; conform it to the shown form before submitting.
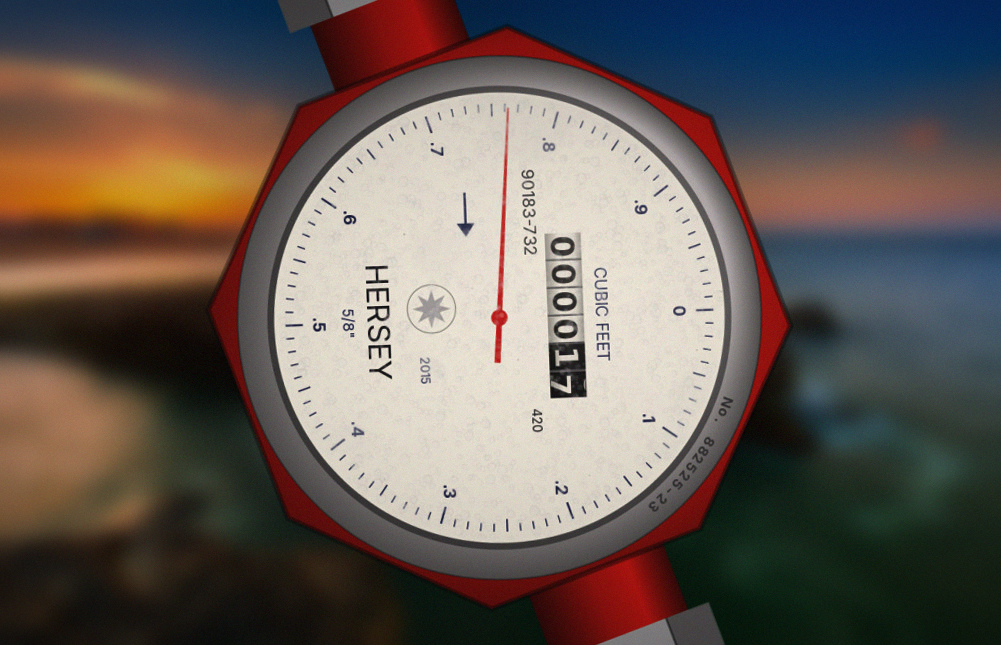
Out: 16.76ft³
